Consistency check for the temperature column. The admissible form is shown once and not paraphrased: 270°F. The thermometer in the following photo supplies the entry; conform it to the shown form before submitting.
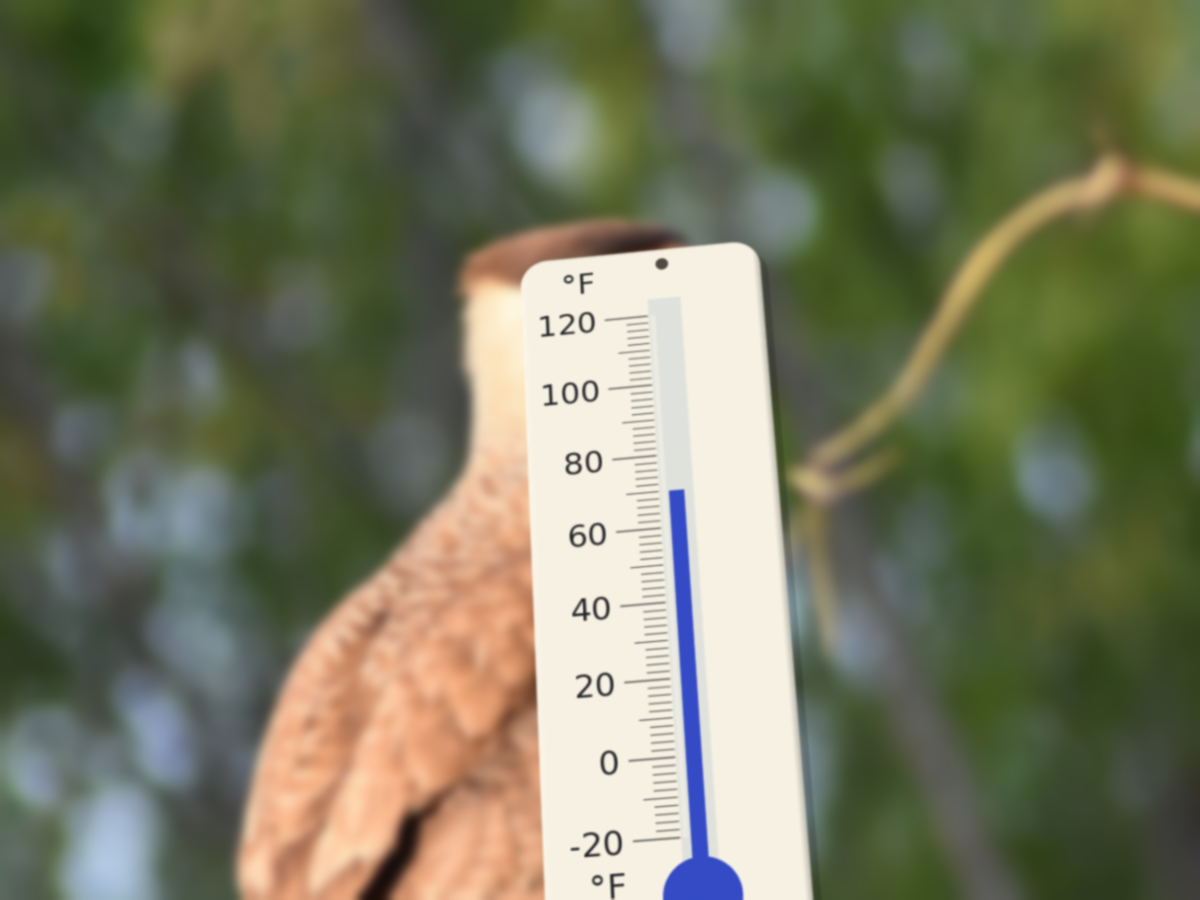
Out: 70°F
